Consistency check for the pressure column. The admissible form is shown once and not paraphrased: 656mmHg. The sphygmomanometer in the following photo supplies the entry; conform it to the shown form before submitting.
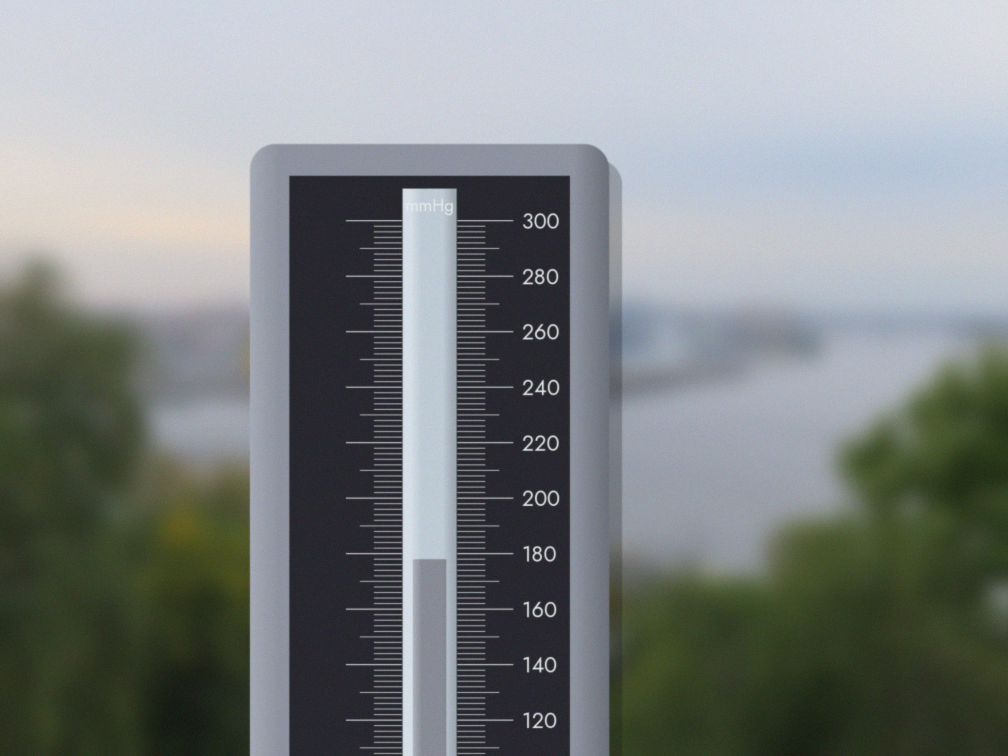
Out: 178mmHg
